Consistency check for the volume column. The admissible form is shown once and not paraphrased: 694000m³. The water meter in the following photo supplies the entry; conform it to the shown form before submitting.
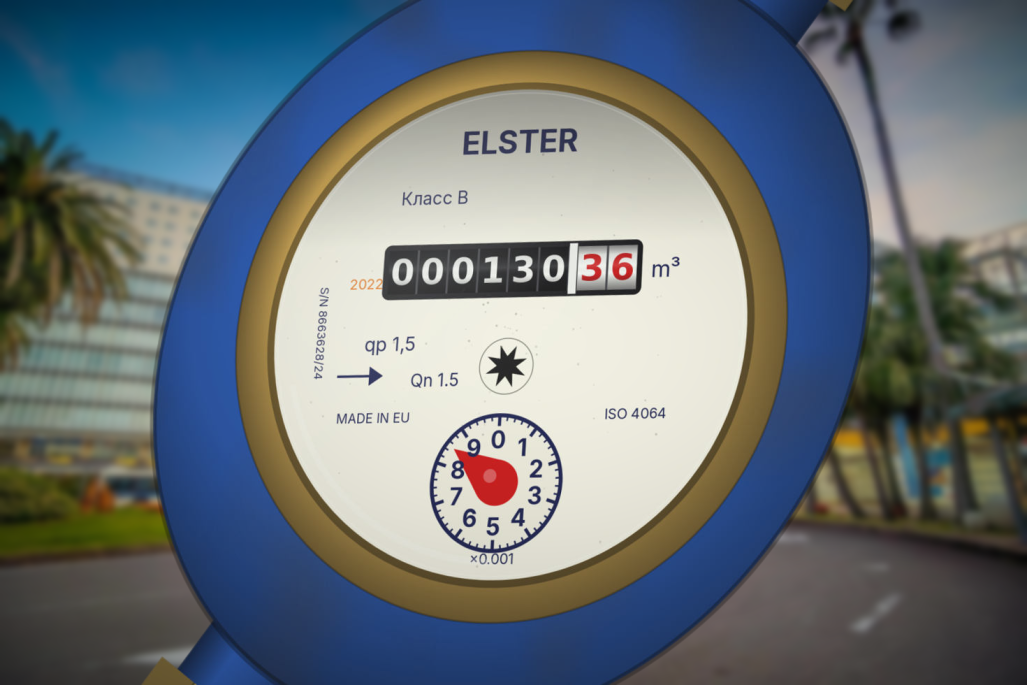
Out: 130.368m³
